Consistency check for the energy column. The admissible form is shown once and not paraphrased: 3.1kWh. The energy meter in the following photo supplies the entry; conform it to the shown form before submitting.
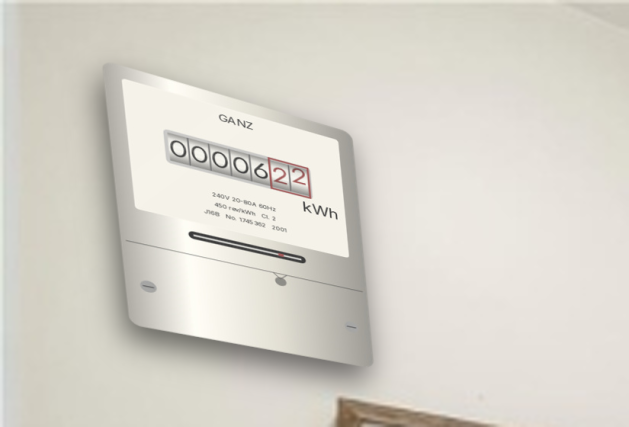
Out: 6.22kWh
